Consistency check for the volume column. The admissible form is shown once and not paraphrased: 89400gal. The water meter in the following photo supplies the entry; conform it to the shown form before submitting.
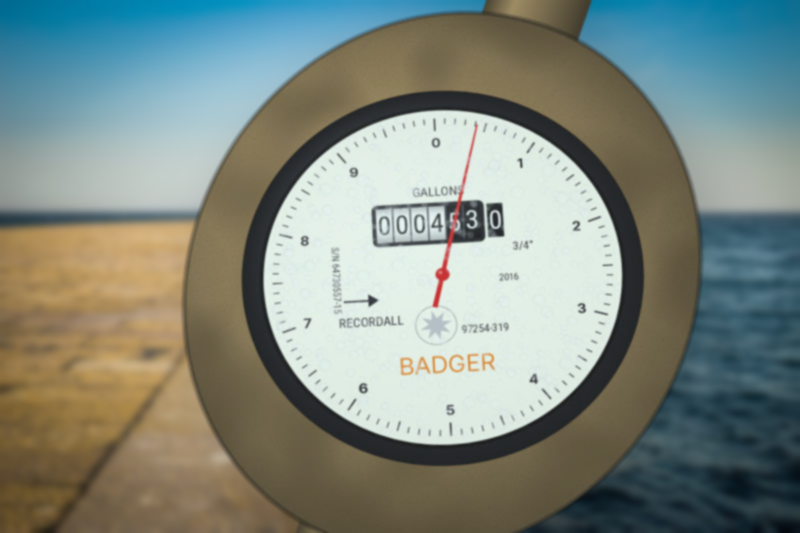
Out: 4530.4gal
